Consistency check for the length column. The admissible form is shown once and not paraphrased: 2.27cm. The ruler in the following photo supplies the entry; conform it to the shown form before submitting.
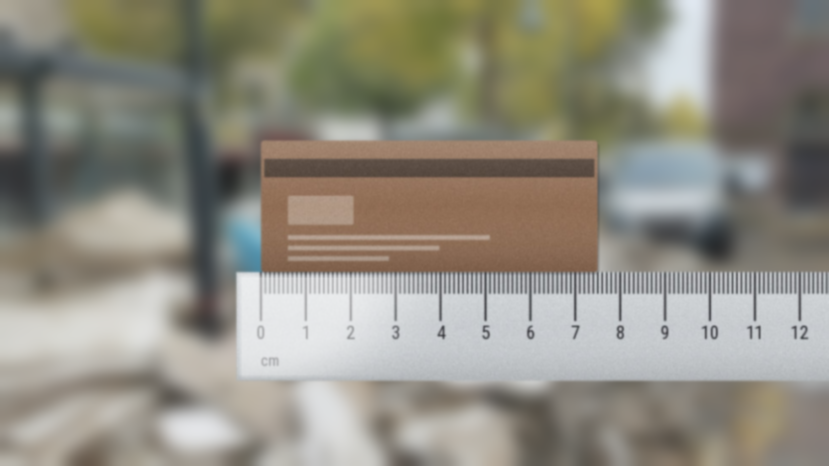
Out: 7.5cm
